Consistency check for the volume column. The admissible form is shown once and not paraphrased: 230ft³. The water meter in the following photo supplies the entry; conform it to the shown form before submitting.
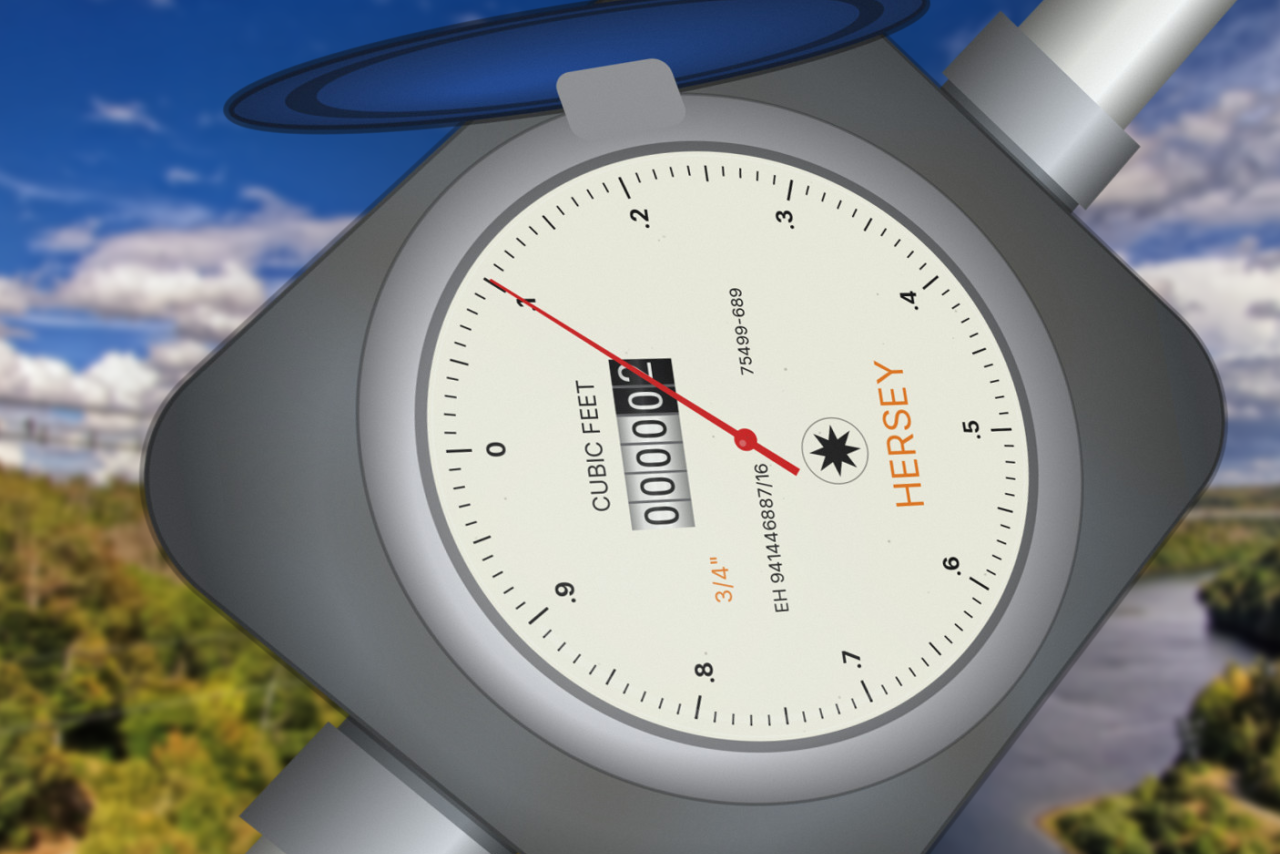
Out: 2.10ft³
